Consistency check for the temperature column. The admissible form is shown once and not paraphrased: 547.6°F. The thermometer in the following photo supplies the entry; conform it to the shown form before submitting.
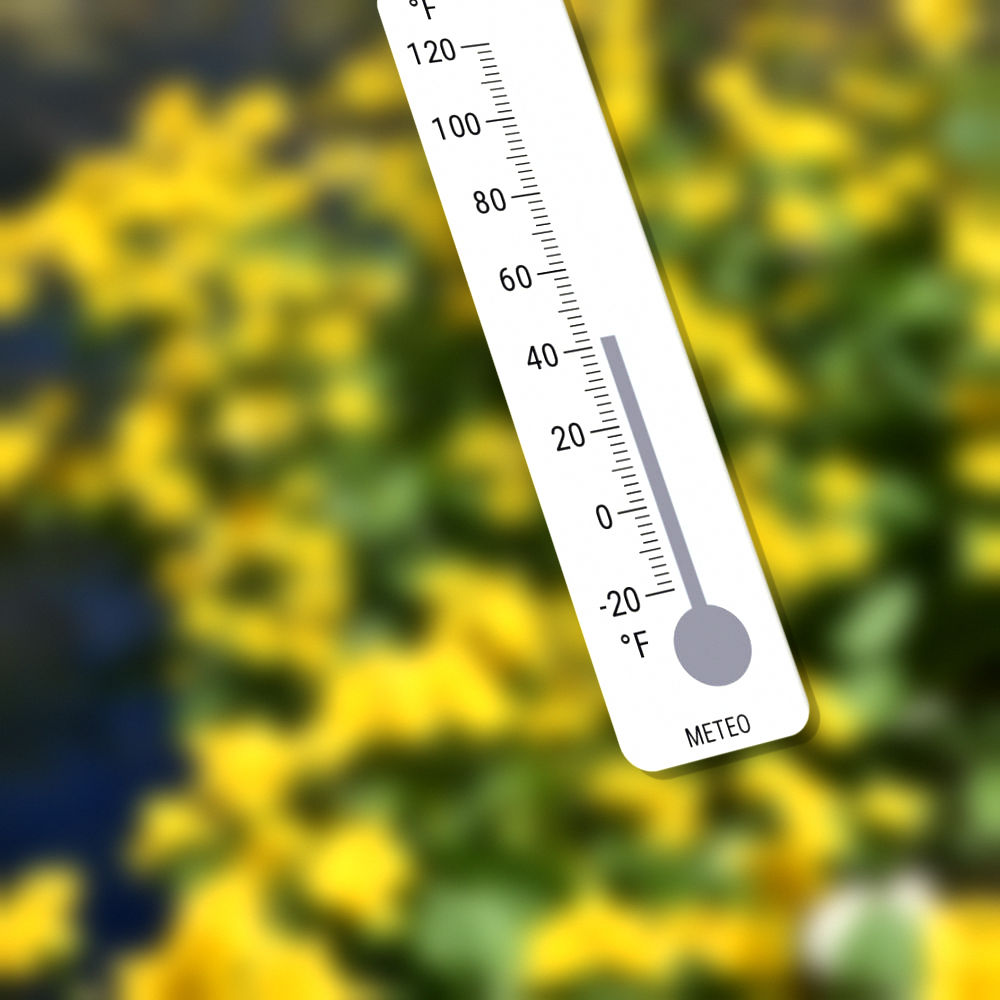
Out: 42°F
